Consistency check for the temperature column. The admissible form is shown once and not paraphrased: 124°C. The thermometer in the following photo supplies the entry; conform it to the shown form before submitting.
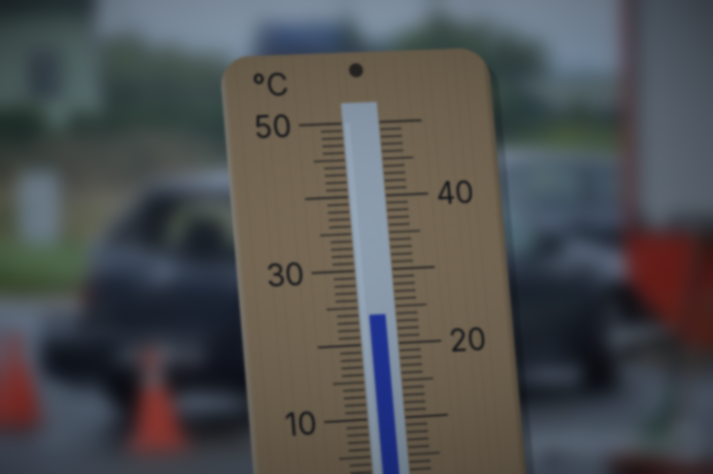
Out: 24°C
